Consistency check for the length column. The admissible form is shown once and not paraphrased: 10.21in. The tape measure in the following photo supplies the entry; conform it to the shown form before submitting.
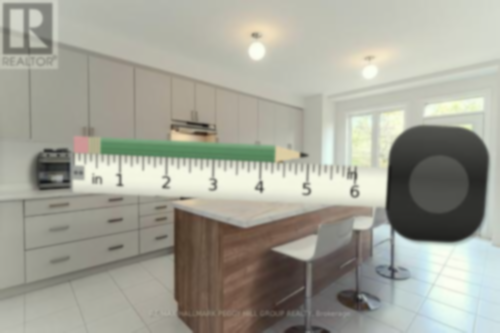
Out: 5in
